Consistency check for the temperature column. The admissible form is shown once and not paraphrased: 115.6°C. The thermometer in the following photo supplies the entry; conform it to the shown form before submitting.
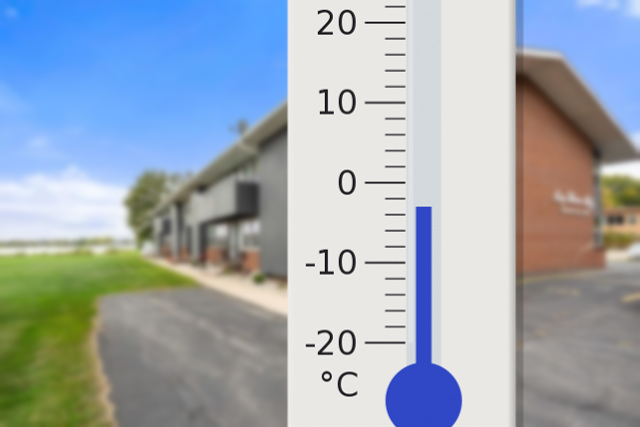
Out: -3°C
